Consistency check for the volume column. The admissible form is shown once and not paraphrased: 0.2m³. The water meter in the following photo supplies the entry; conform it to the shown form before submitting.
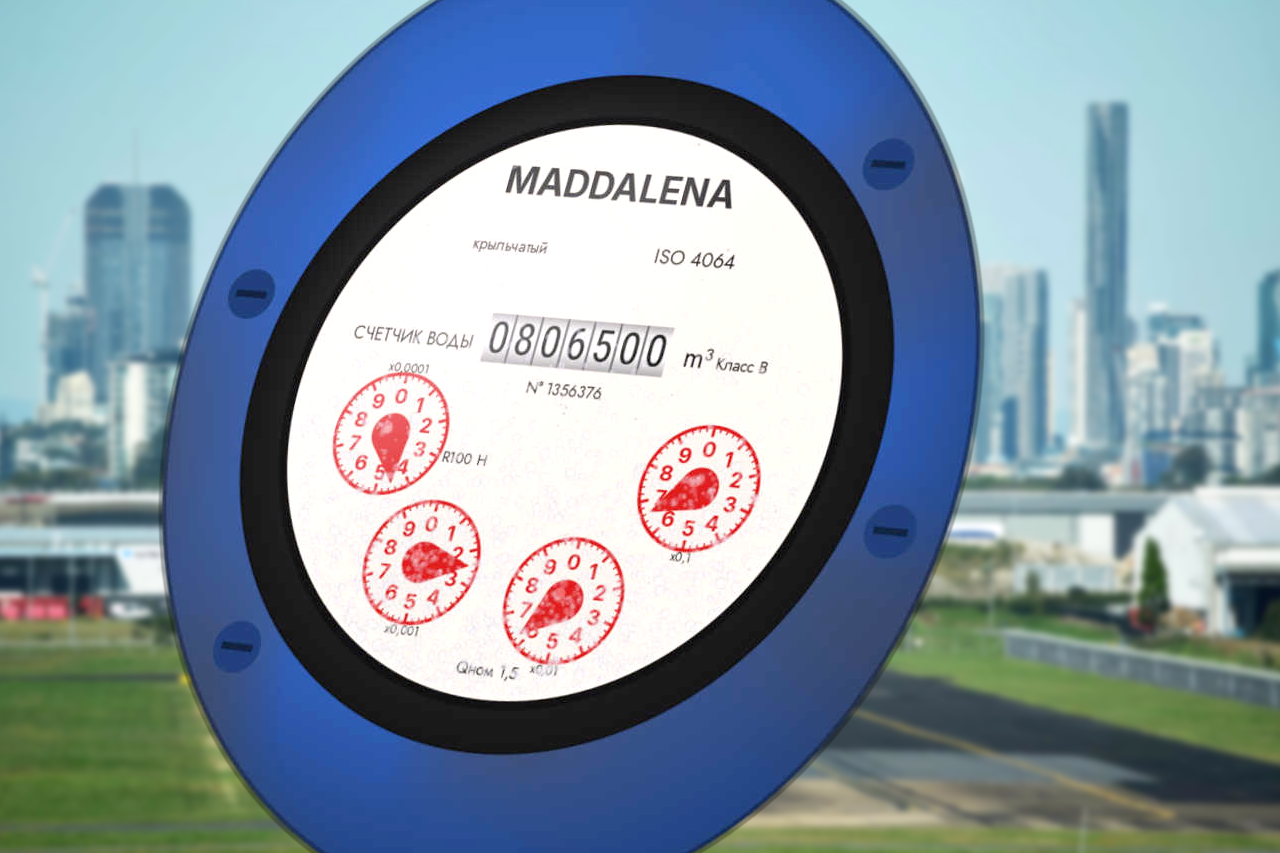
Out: 806500.6624m³
